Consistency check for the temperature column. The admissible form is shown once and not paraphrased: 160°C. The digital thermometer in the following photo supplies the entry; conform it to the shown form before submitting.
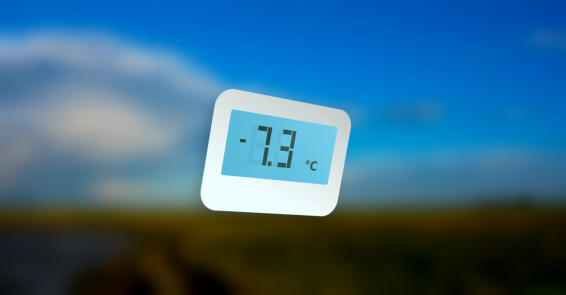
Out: -7.3°C
